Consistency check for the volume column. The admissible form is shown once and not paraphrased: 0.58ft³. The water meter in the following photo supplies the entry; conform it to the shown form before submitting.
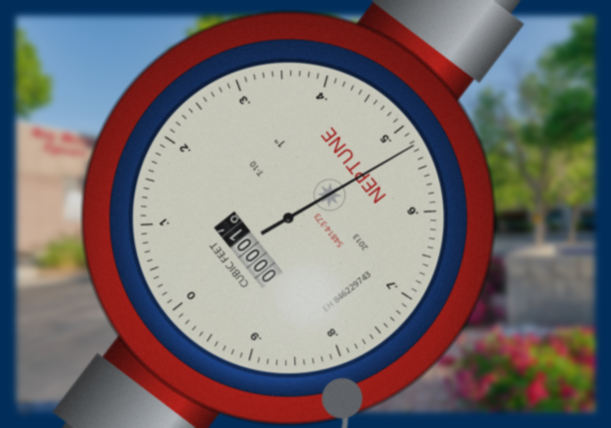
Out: 17.52ft³
